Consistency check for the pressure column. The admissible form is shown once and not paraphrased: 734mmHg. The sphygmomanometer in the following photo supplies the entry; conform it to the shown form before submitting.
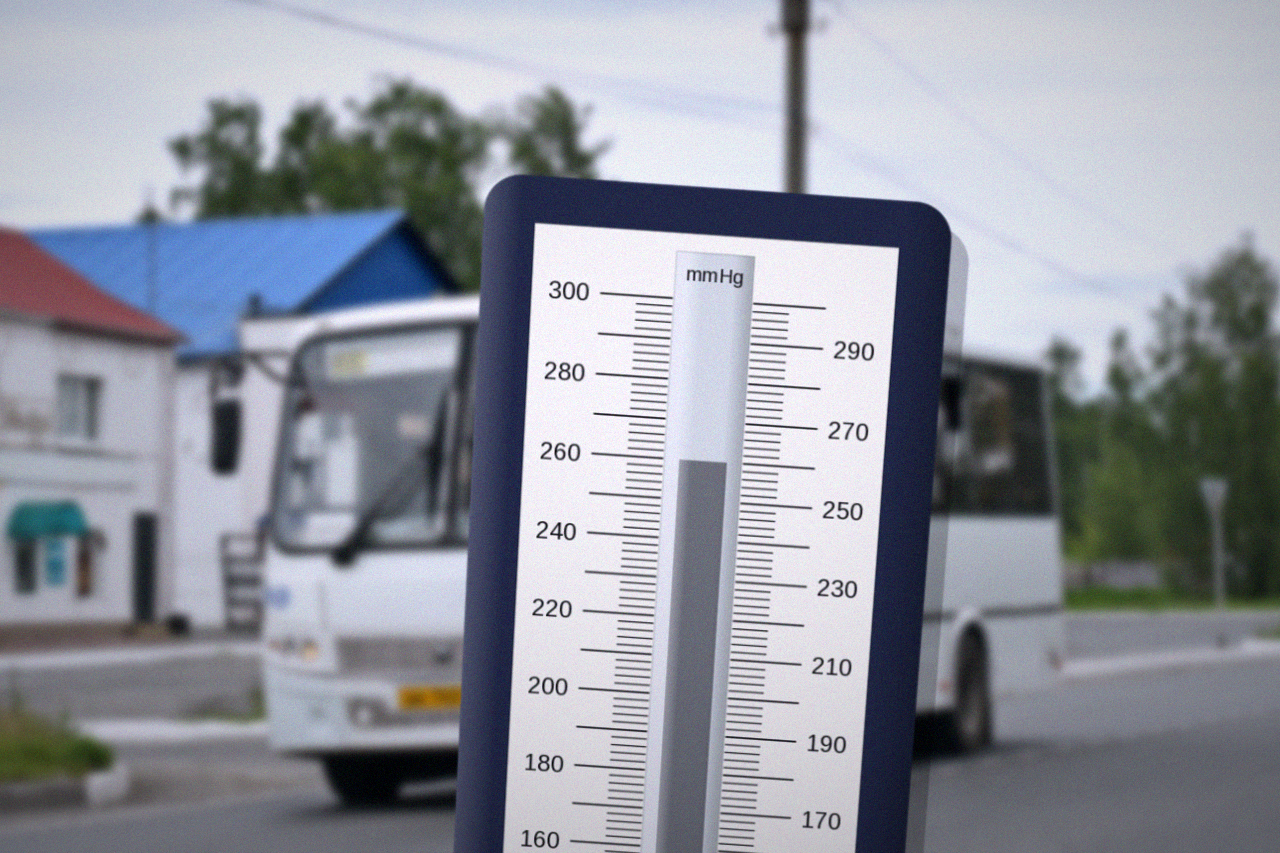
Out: 260mmHg
